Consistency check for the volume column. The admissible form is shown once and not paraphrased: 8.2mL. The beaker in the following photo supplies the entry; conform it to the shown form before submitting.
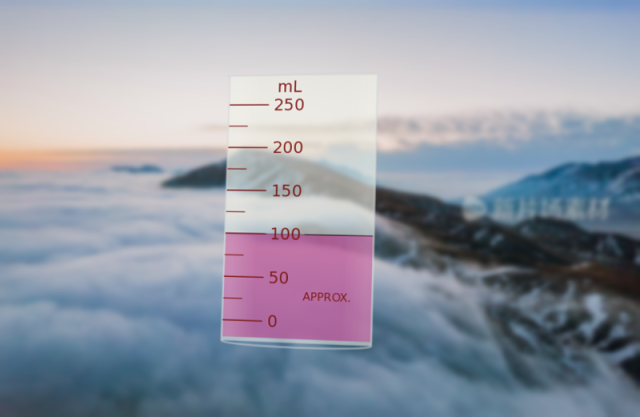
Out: 100mL
